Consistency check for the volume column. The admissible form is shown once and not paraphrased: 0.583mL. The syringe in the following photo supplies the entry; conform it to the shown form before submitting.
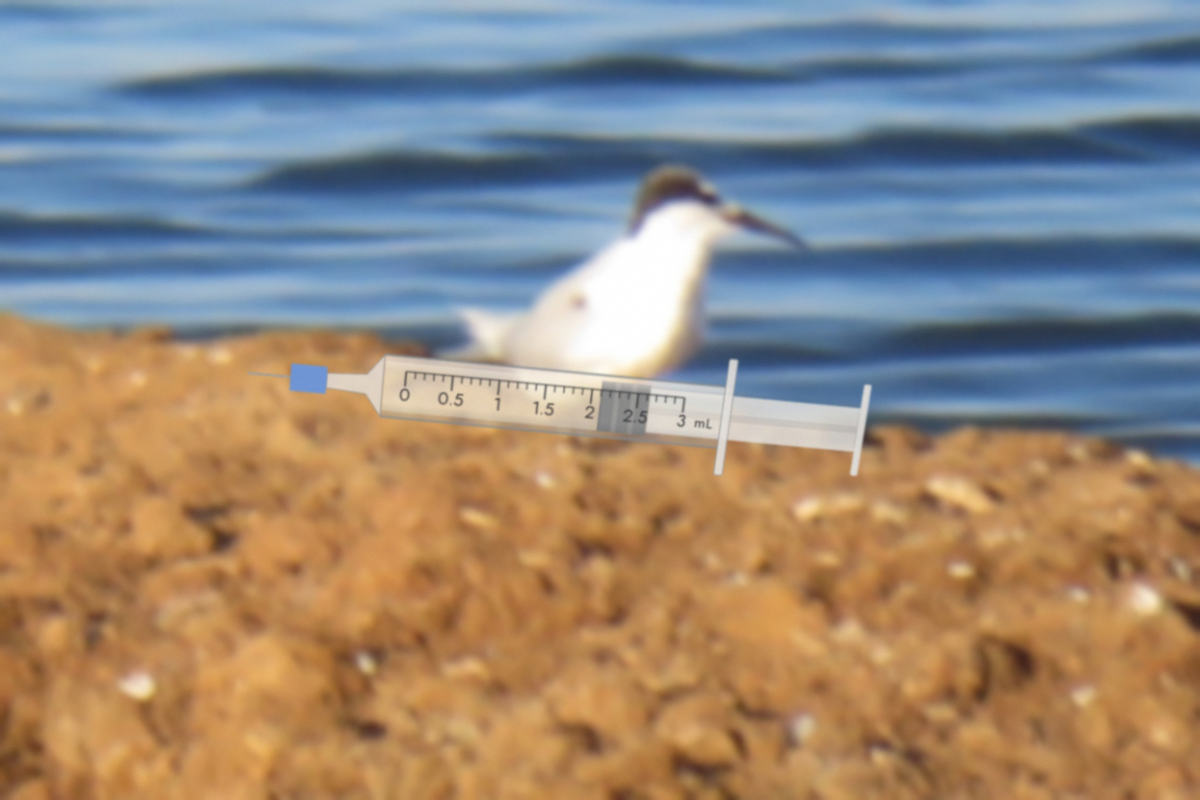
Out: 2.1mL
